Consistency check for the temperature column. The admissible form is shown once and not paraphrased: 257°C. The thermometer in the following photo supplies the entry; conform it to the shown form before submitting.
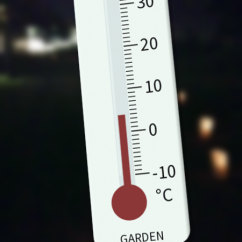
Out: 4°C
